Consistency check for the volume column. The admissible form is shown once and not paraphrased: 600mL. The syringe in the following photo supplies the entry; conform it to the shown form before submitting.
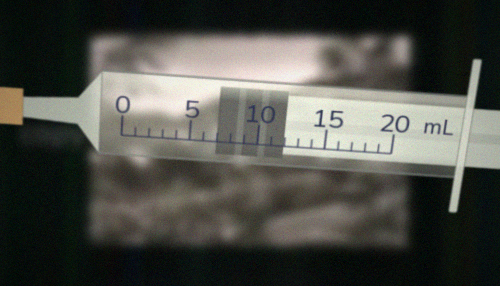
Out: 7mL
